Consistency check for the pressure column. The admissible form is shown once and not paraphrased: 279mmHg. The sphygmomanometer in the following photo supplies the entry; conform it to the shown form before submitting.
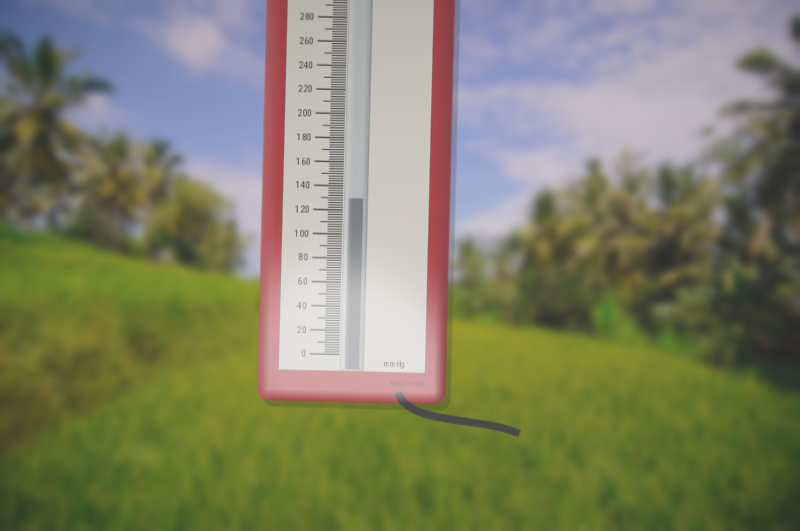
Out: 130mmHg
